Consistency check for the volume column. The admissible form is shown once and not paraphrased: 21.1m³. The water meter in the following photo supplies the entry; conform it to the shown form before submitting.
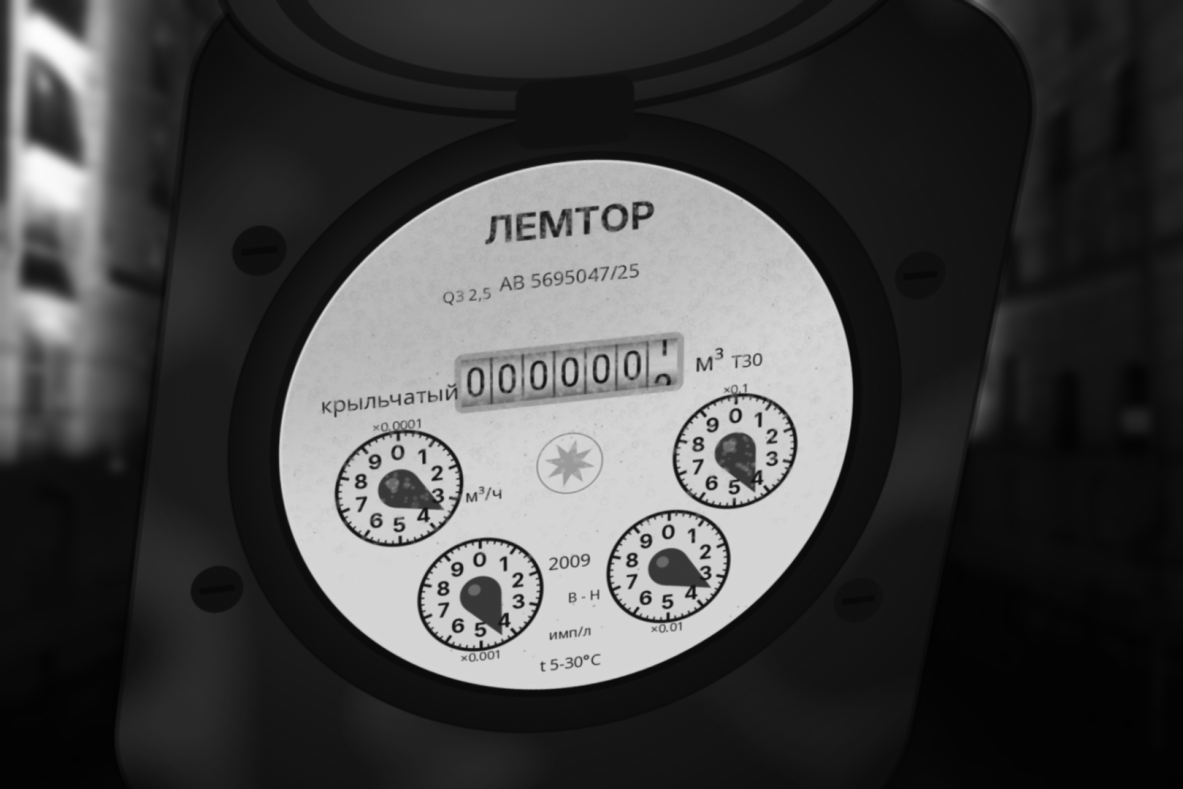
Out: 1.4343m³
